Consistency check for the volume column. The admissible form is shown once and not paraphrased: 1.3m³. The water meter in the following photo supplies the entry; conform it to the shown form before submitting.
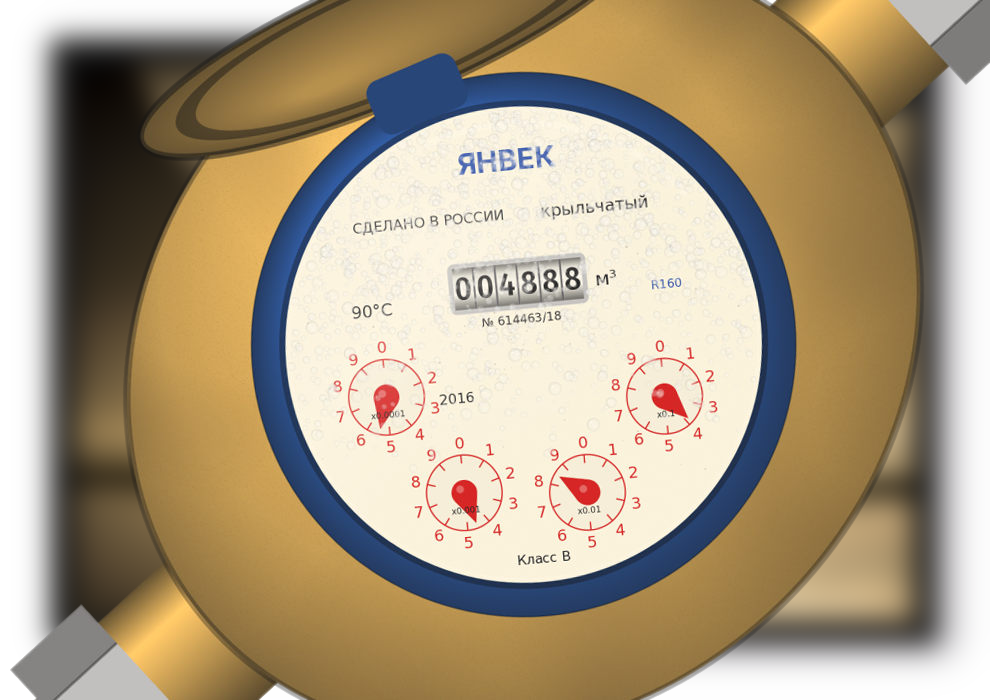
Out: 4888.3845m³
